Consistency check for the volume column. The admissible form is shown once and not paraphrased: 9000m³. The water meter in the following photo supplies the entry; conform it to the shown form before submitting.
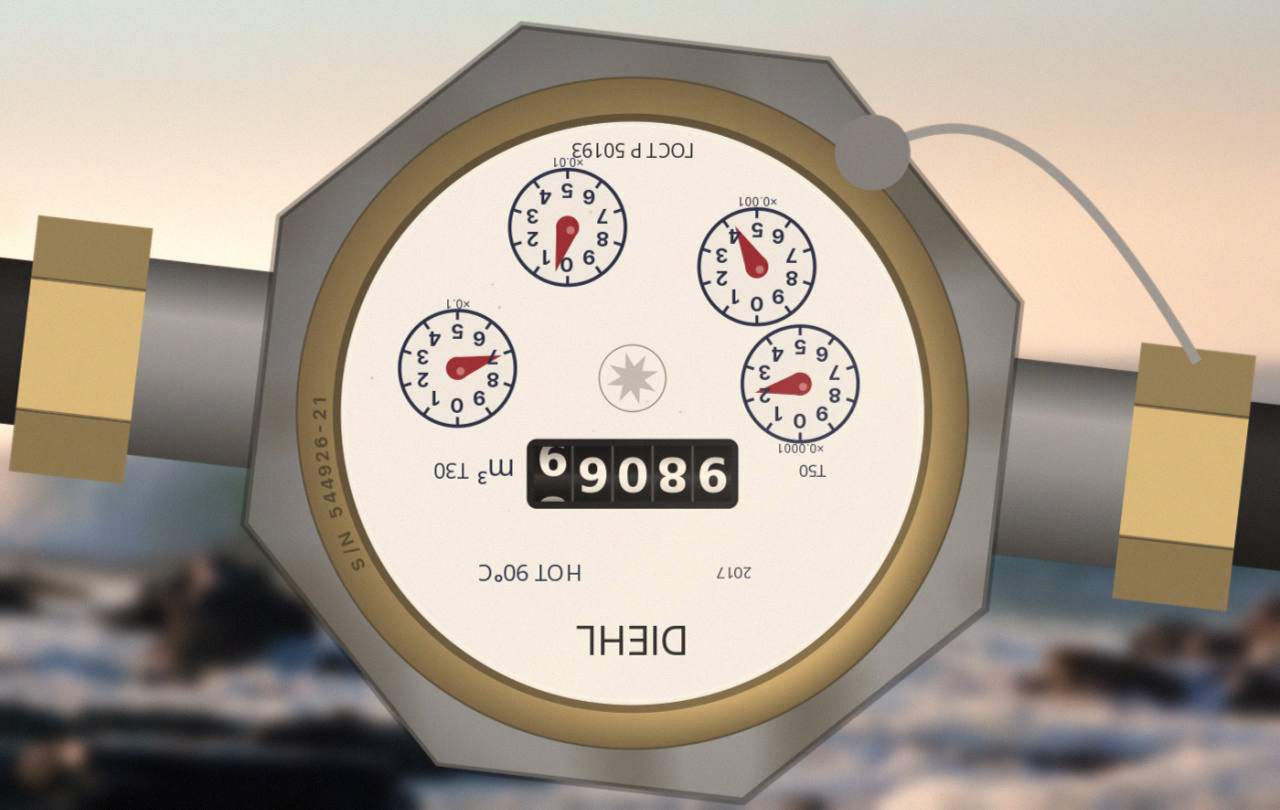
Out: 98068.7042m³
